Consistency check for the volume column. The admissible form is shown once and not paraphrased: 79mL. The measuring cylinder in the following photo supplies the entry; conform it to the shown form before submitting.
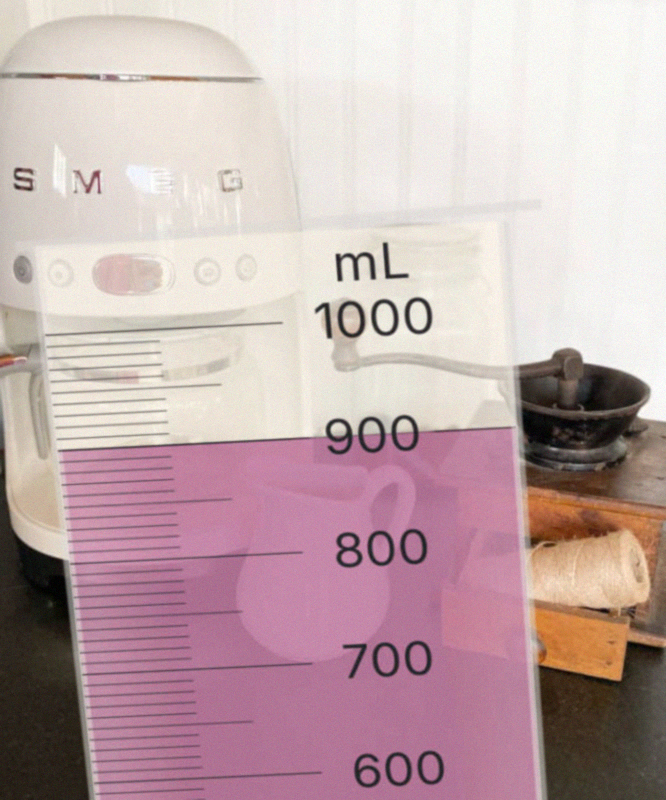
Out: 900mL
